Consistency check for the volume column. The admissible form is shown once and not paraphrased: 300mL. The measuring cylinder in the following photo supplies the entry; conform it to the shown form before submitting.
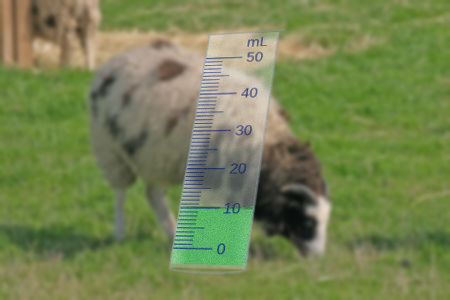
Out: 10mL
